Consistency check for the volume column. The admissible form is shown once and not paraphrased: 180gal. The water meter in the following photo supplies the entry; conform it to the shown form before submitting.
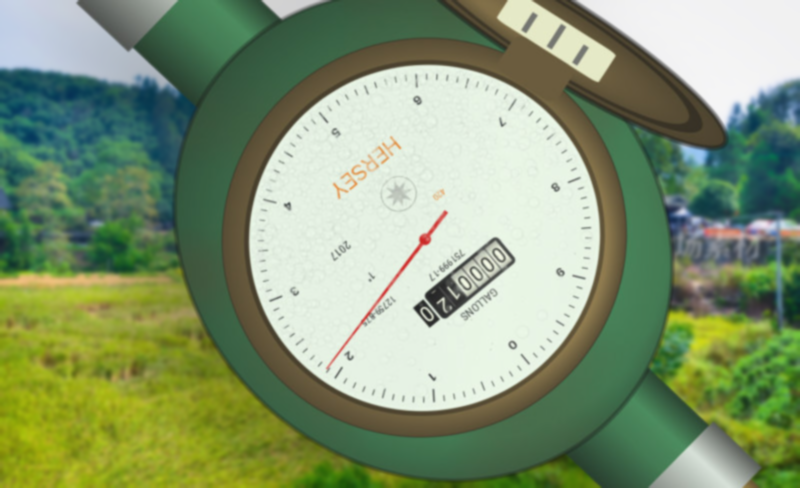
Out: 122.1gal
